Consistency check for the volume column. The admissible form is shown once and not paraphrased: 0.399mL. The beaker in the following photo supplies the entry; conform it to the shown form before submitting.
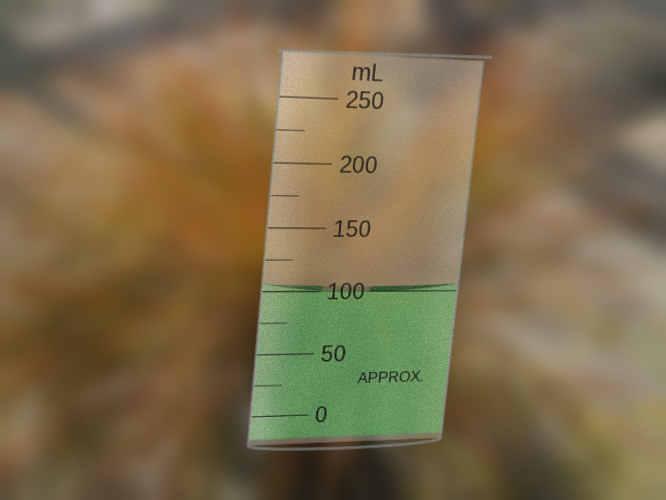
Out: 100mL
